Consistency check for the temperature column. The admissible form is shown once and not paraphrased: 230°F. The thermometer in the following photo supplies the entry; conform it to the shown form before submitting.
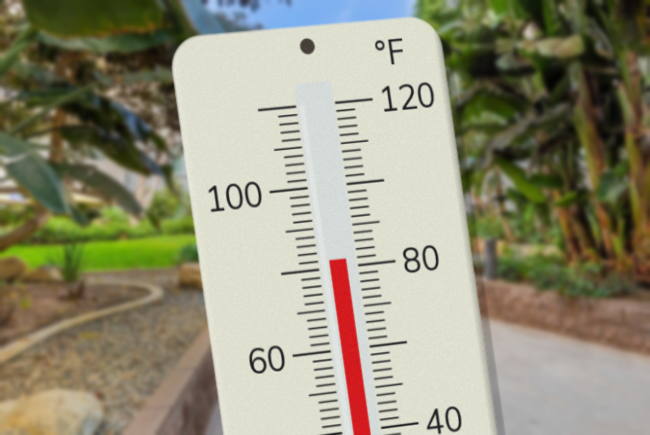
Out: 82°F
